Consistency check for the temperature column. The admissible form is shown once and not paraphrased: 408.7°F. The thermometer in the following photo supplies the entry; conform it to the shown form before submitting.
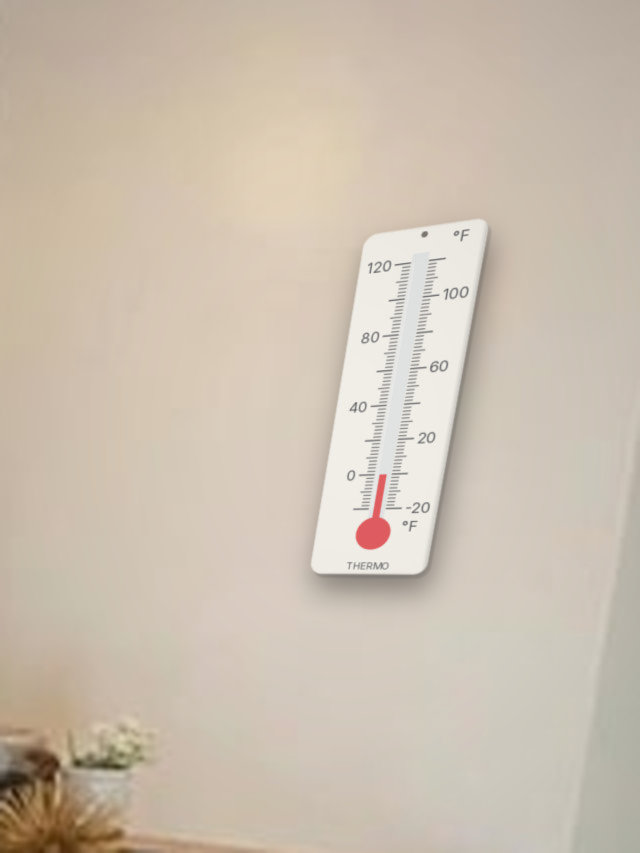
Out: 0°F
